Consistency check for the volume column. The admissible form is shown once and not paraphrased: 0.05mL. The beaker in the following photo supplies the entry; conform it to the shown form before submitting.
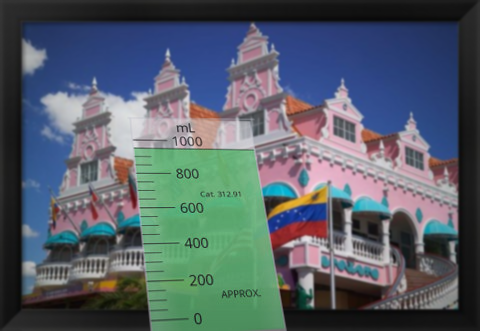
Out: 950mL
